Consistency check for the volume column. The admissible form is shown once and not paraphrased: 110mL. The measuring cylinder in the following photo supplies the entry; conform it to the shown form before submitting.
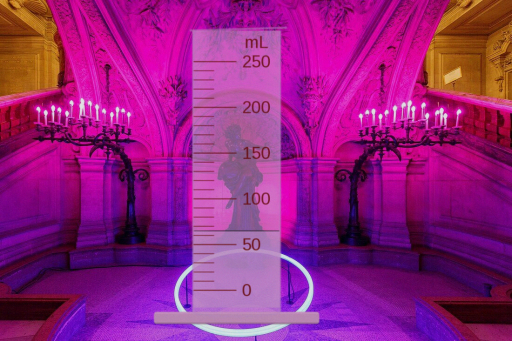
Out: 65mL
